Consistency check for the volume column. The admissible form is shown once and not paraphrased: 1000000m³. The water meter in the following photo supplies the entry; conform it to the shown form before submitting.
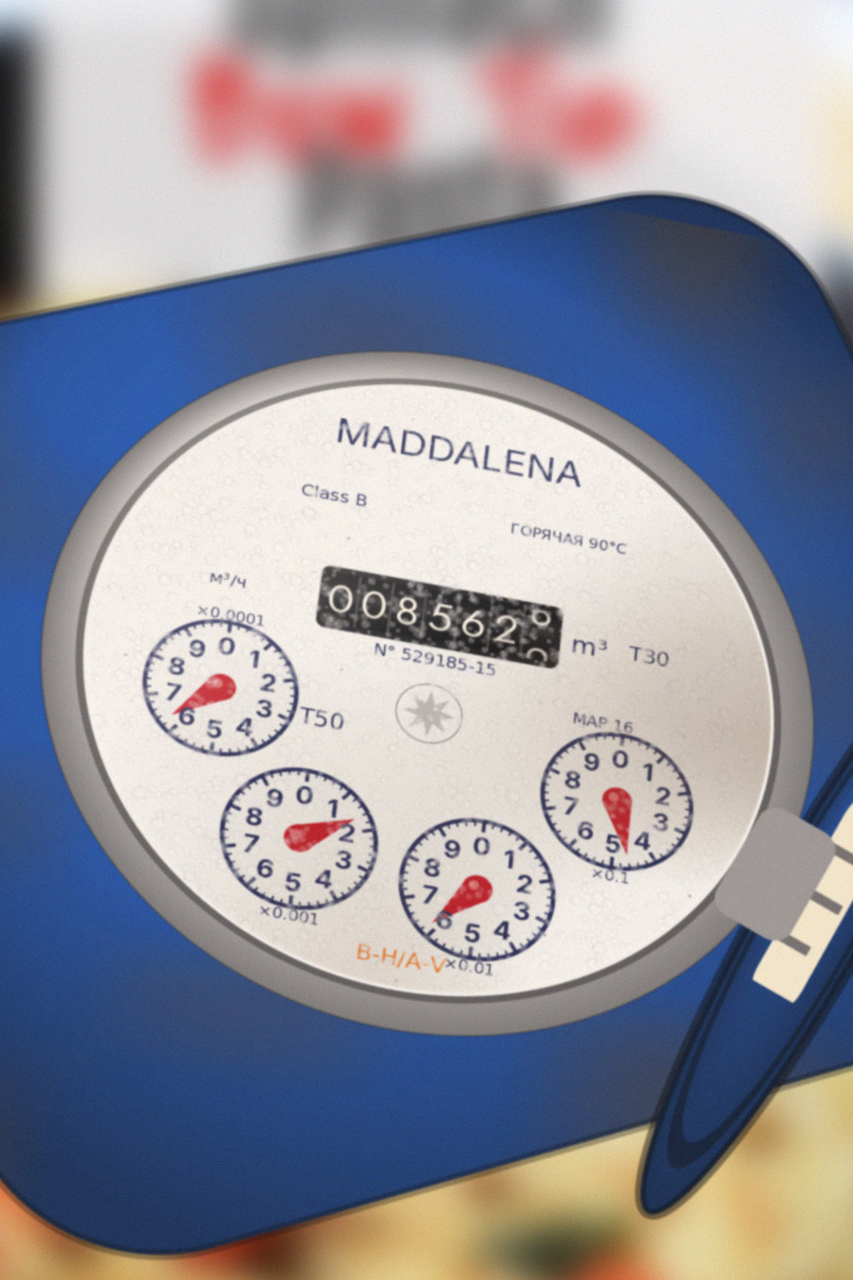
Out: 85628.4616m³
